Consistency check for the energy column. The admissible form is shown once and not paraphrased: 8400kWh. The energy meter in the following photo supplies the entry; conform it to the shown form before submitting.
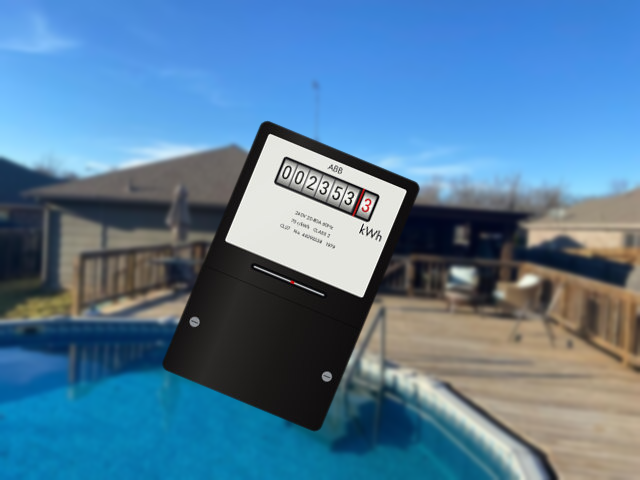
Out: 2353.3kWh
